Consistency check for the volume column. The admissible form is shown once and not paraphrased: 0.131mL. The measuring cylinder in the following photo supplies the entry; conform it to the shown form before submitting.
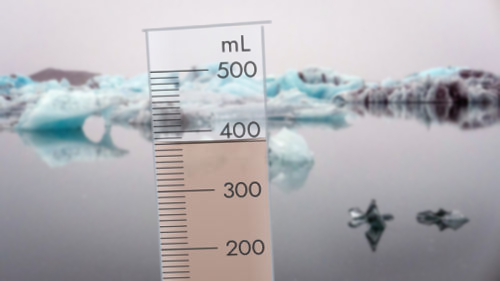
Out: 380mL
